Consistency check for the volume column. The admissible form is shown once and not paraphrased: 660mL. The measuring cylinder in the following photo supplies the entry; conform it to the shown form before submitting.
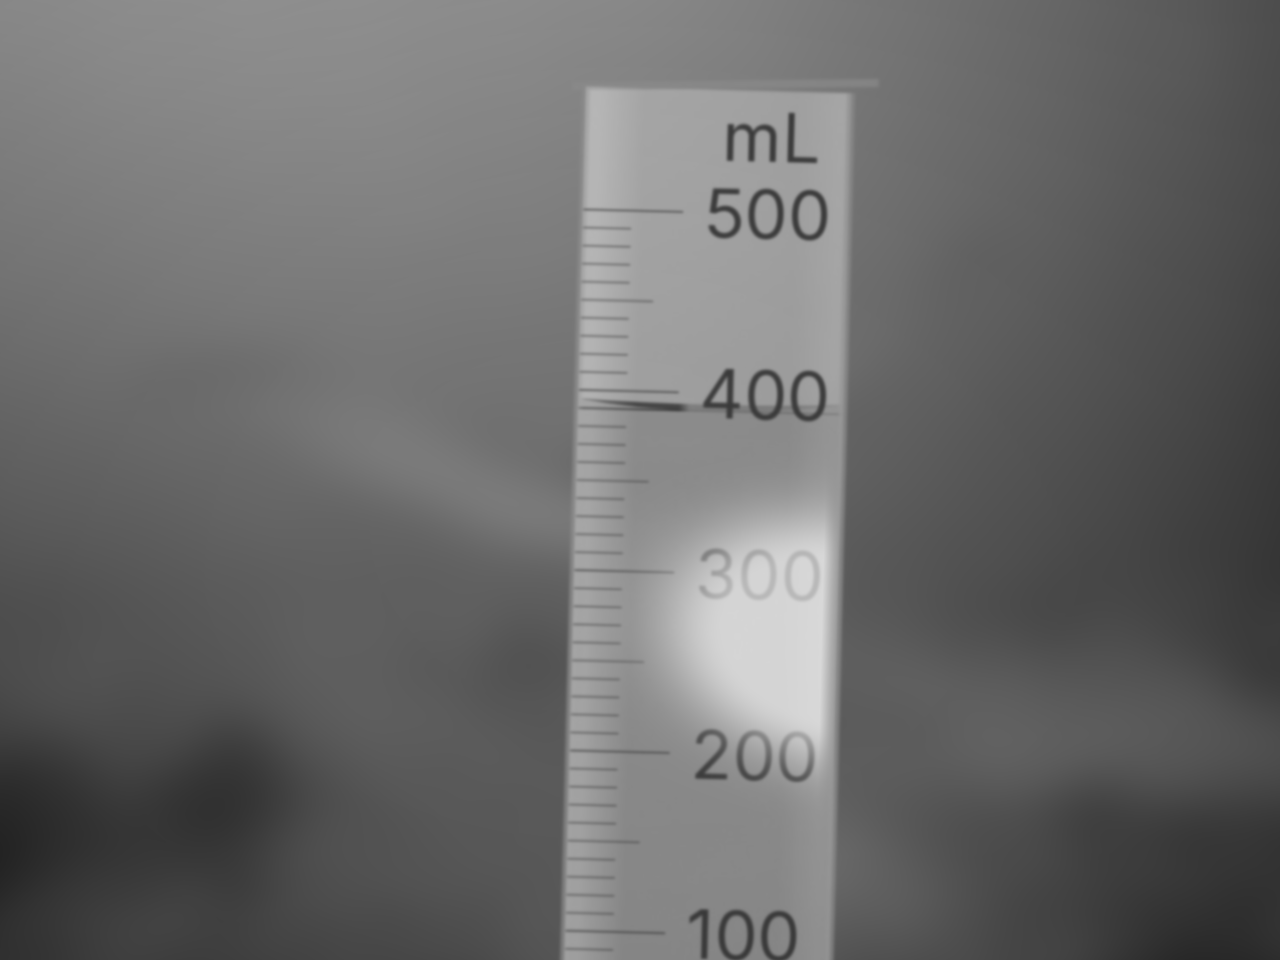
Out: 390mL
